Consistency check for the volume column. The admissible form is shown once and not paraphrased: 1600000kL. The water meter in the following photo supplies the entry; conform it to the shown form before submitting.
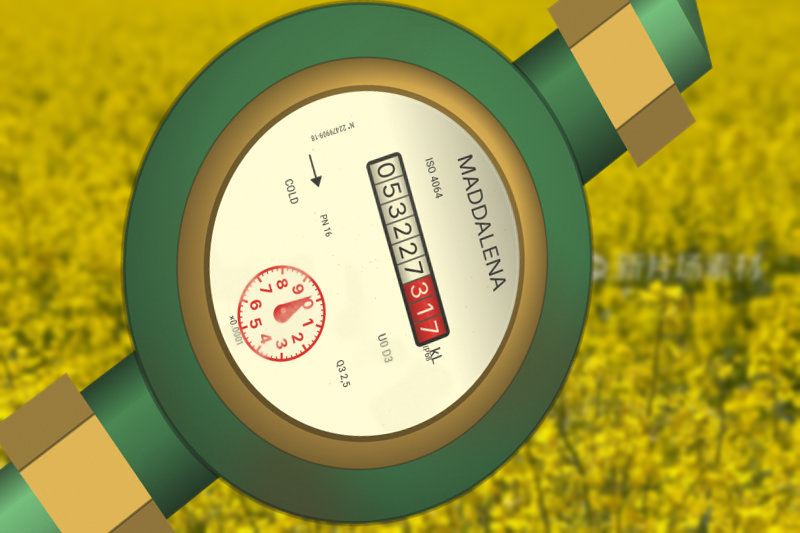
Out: 53227.3169kL
